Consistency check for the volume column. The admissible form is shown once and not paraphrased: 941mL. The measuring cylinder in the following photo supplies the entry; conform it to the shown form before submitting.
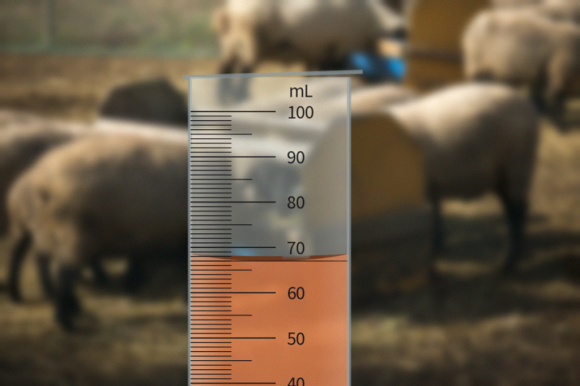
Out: 67mL
